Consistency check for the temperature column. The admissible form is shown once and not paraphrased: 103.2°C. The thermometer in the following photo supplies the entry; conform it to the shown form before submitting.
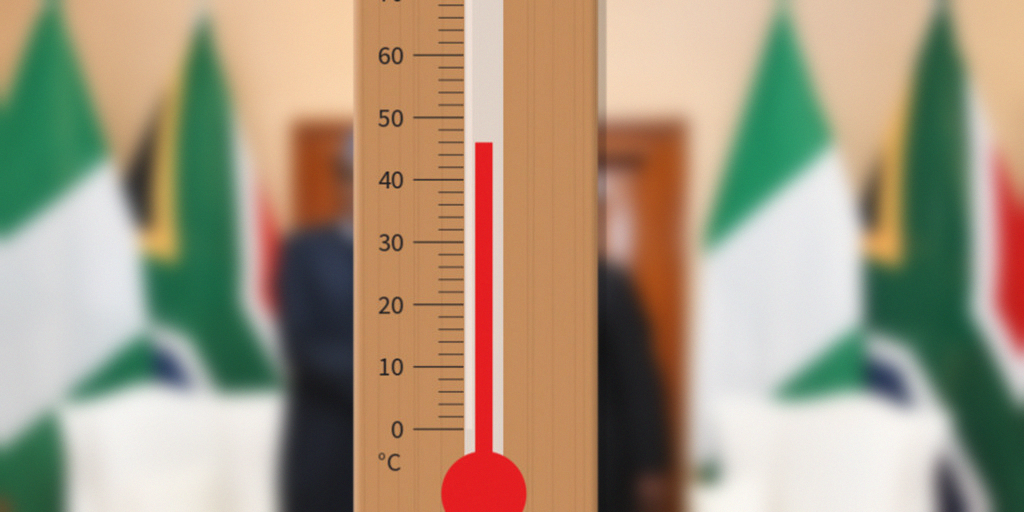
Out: 46°C
